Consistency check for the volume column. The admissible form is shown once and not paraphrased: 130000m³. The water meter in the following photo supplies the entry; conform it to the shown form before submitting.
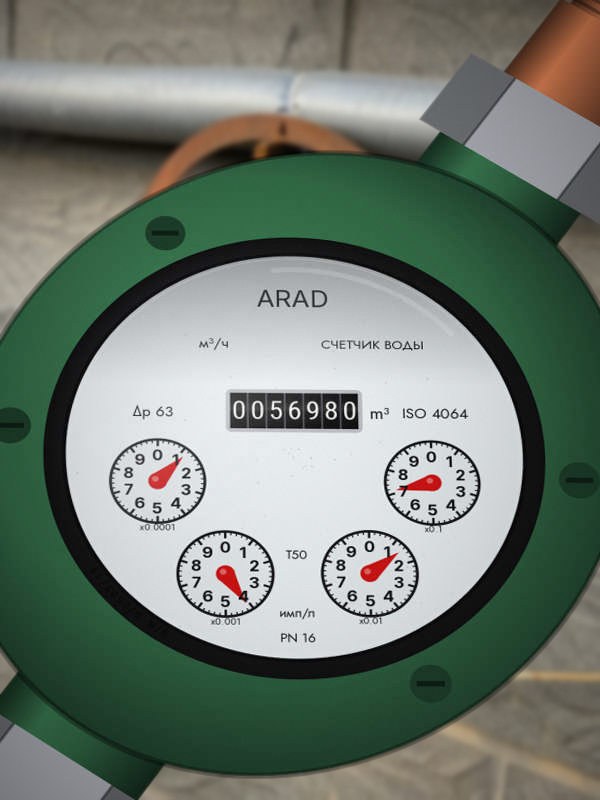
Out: 56980.7141m³
